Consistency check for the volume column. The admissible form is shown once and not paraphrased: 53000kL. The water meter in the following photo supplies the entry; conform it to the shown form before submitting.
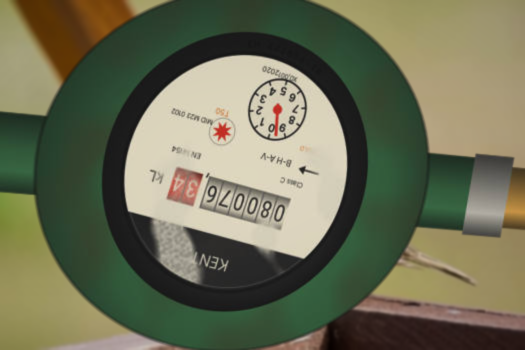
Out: 80076.339kL
